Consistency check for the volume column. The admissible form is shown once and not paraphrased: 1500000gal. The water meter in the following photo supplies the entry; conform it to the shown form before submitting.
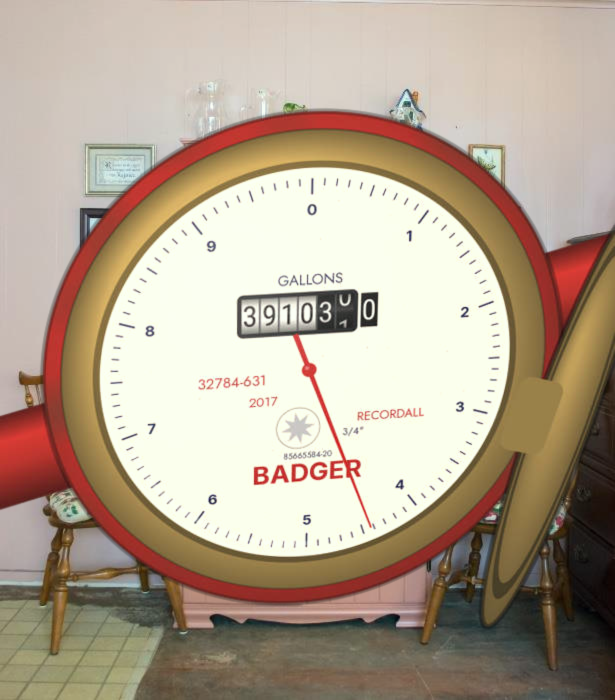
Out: 3910304.4gal
